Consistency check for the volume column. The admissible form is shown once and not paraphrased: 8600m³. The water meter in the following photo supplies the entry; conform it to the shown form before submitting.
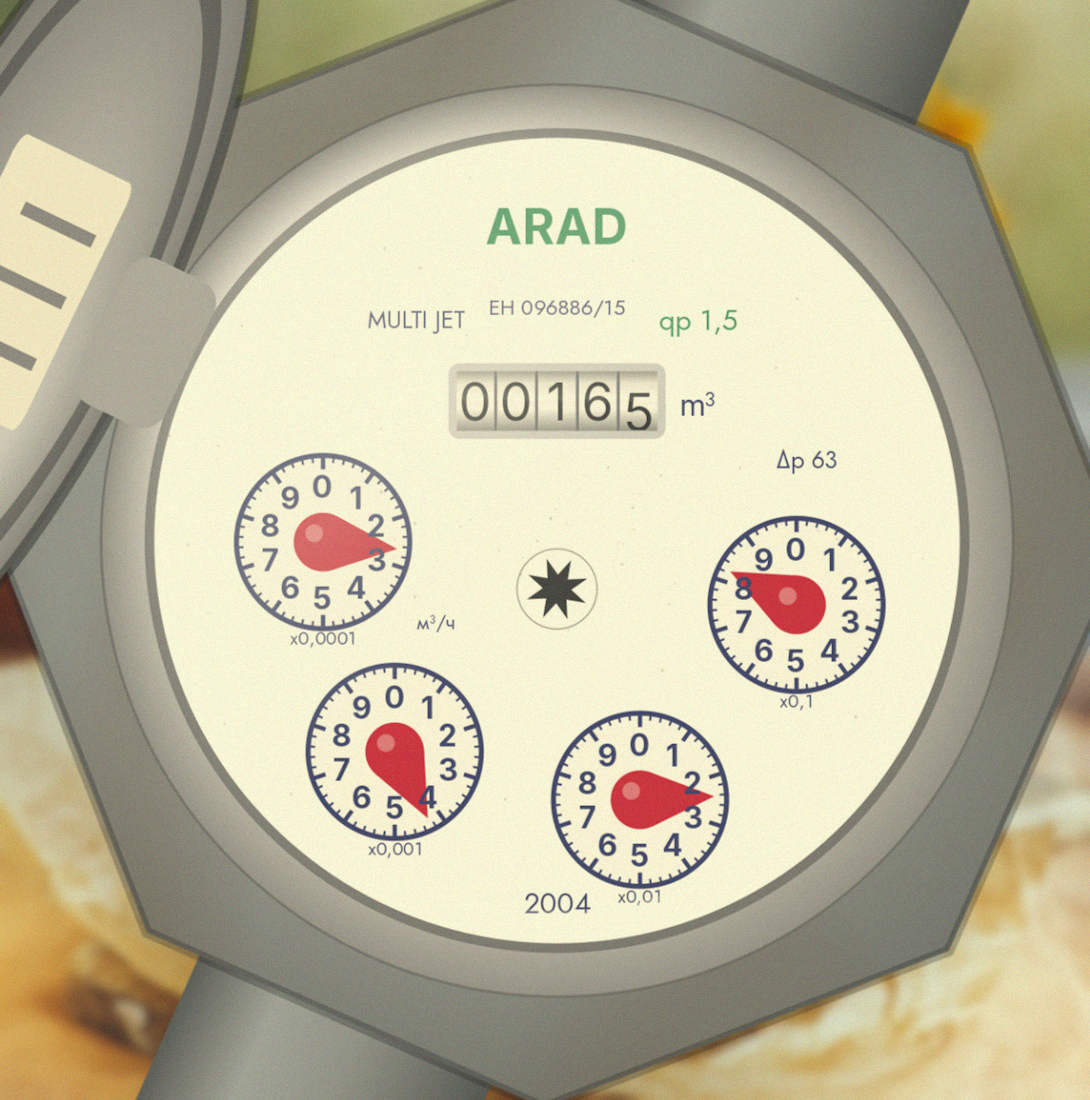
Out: 164.8242m³
